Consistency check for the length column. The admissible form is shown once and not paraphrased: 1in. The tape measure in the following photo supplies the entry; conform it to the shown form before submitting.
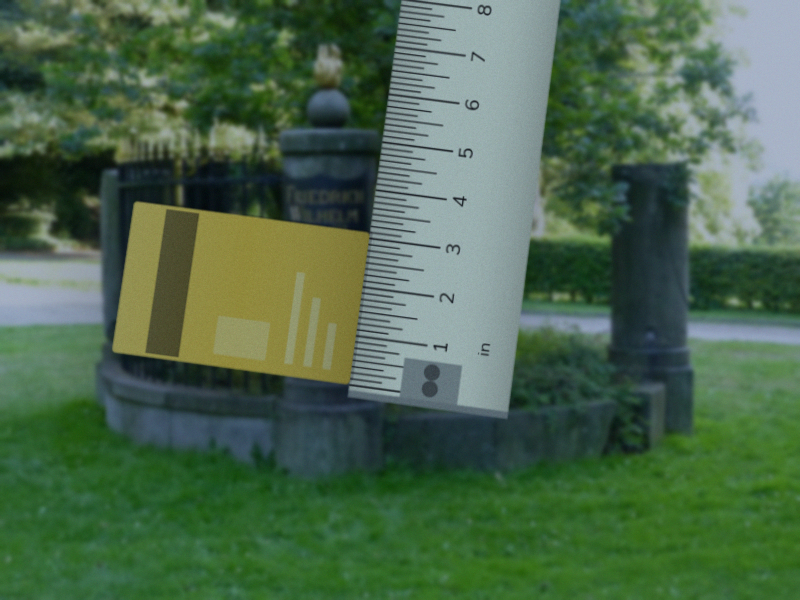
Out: 3.125in
